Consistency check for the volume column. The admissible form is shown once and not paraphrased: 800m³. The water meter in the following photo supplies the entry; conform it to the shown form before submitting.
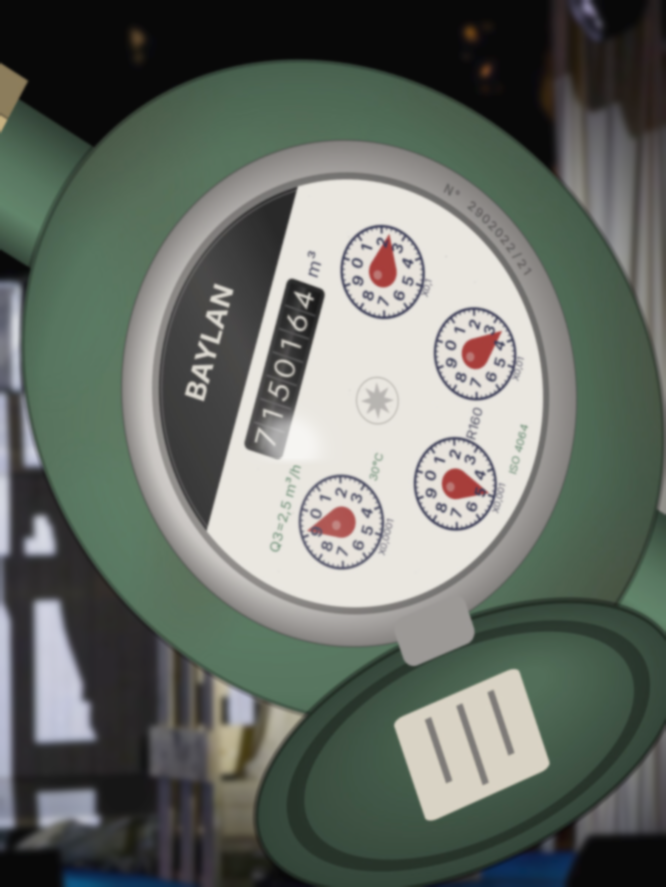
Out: 7150164.2349m³
